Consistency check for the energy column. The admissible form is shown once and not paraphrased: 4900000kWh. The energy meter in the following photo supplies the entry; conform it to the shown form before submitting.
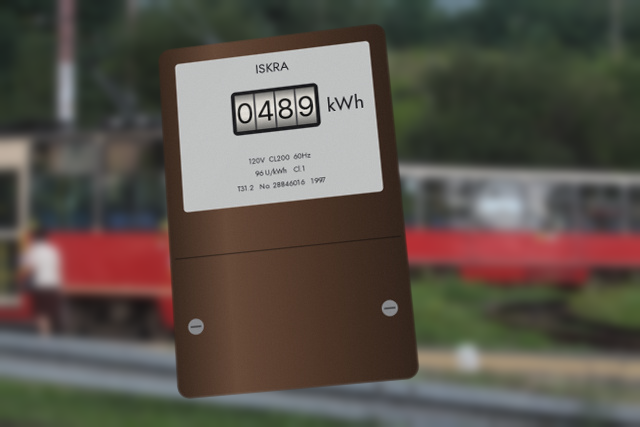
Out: 489kWh
